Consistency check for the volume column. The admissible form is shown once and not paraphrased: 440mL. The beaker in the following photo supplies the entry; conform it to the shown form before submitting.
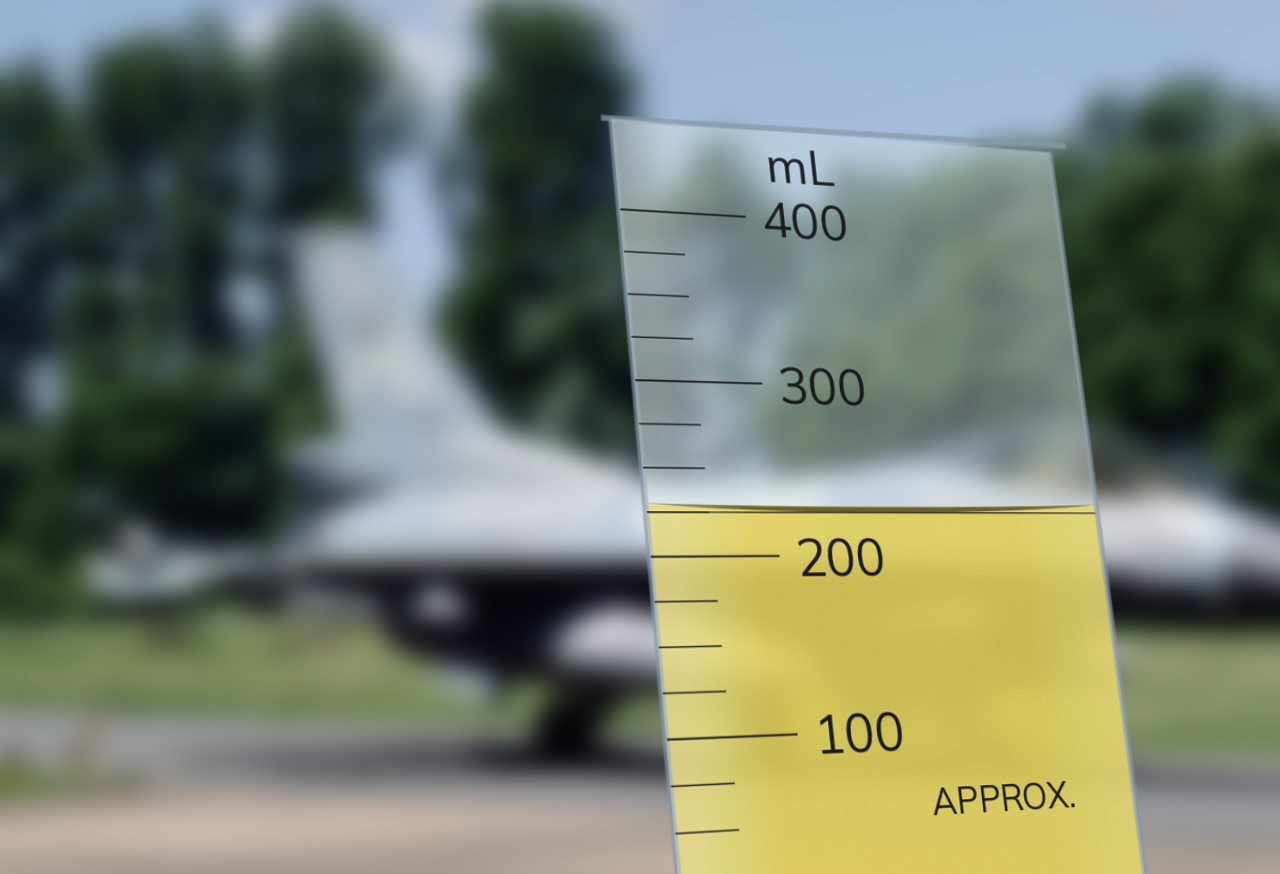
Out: 225mL
